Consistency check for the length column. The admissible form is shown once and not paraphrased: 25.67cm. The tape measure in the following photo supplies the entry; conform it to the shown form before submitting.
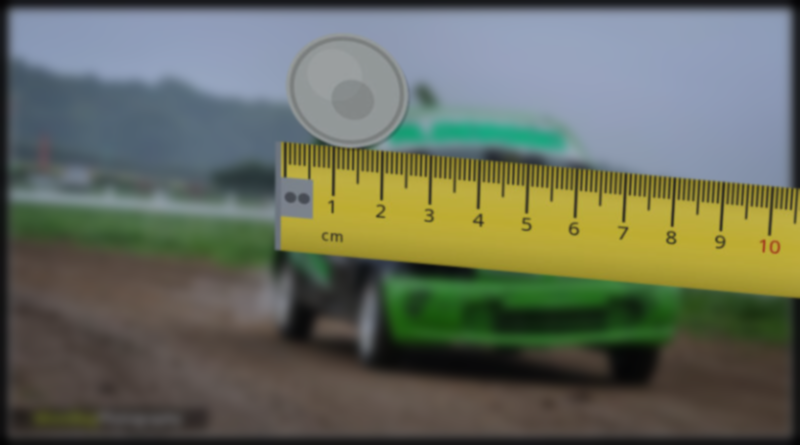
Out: 2.5cm
